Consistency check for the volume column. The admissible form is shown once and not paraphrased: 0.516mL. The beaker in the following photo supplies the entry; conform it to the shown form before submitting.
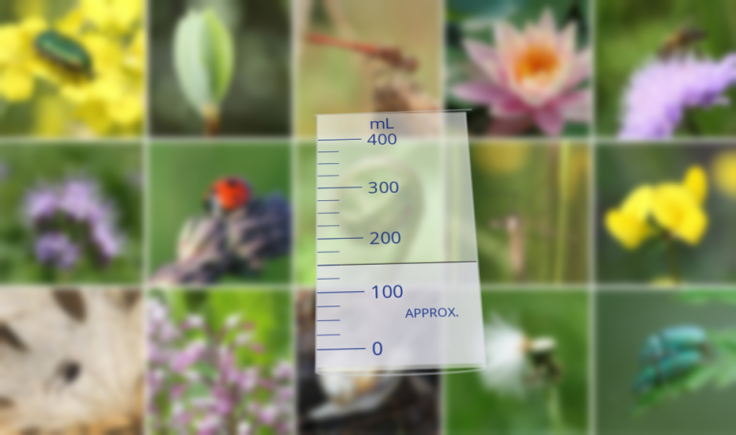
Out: 150mL
